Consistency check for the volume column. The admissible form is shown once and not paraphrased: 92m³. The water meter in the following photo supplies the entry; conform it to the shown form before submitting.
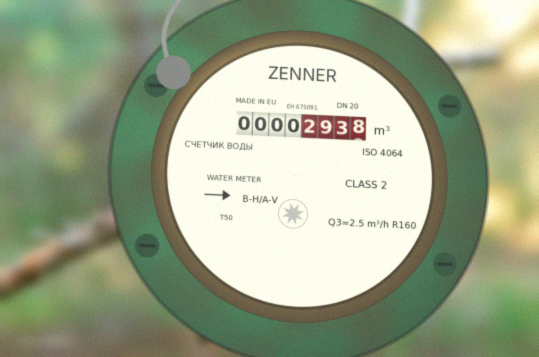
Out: 0.2938m³
